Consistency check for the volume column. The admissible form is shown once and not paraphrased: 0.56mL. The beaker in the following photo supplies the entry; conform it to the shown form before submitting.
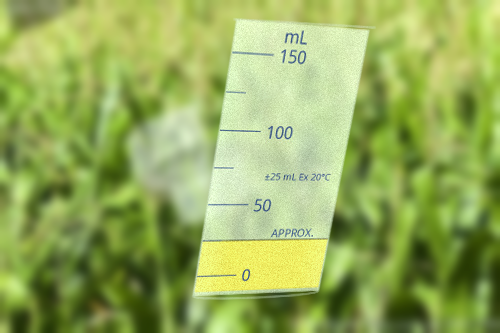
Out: 25mL
